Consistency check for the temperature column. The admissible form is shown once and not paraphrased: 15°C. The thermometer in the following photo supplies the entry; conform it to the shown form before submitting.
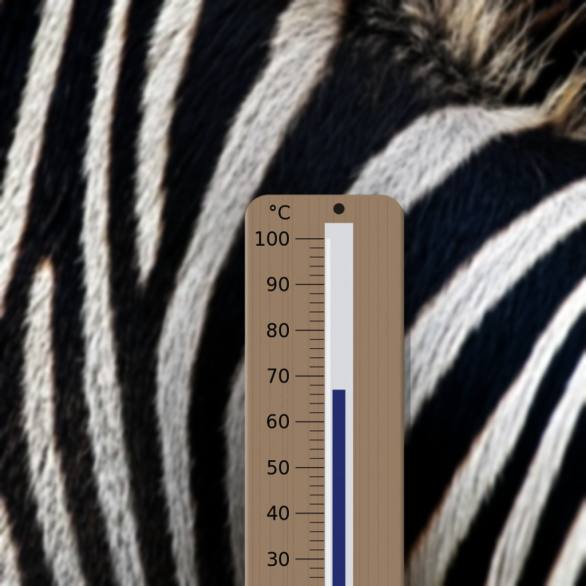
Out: 67°C
